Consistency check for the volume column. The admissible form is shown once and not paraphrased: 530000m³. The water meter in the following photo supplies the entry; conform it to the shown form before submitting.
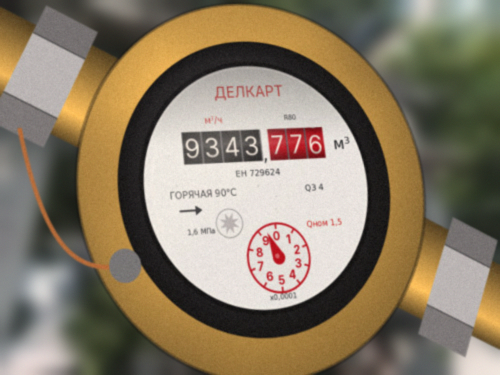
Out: 9343.7759m³
